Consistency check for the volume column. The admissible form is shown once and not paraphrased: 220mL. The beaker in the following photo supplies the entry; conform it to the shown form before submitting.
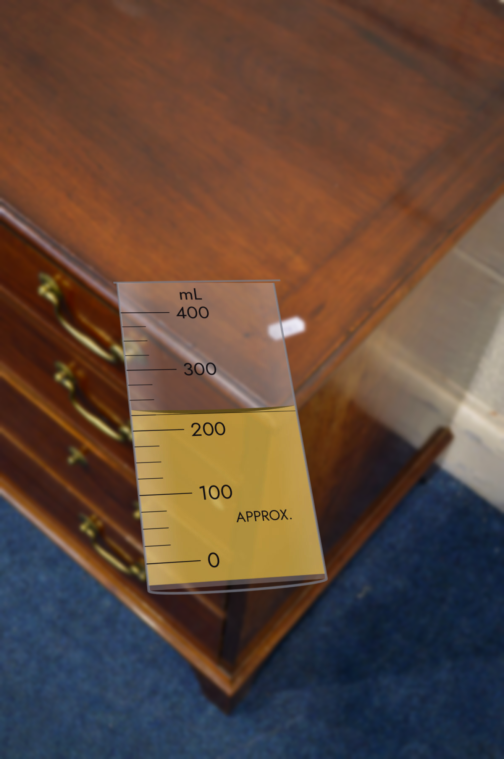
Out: 225mL
